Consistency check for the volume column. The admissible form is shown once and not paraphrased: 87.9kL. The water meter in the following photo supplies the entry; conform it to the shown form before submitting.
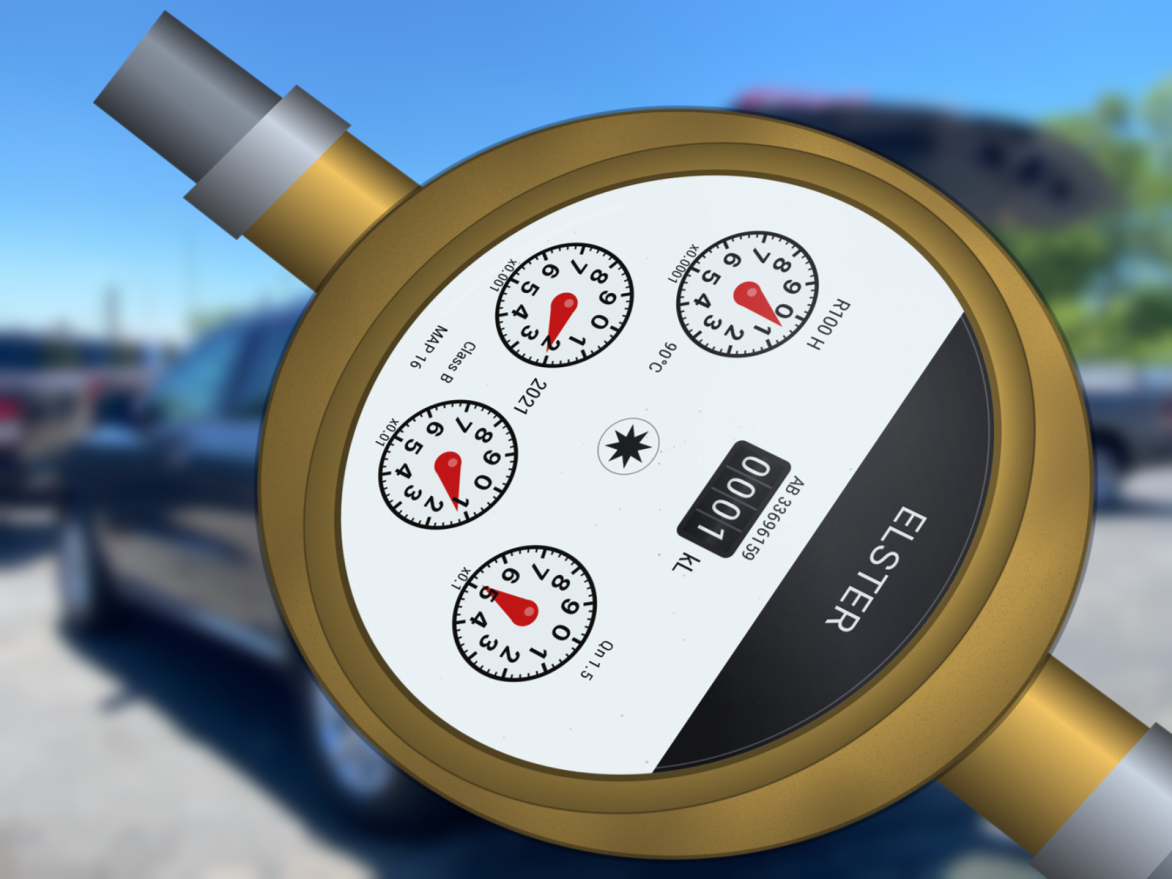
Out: 1.5120kL
